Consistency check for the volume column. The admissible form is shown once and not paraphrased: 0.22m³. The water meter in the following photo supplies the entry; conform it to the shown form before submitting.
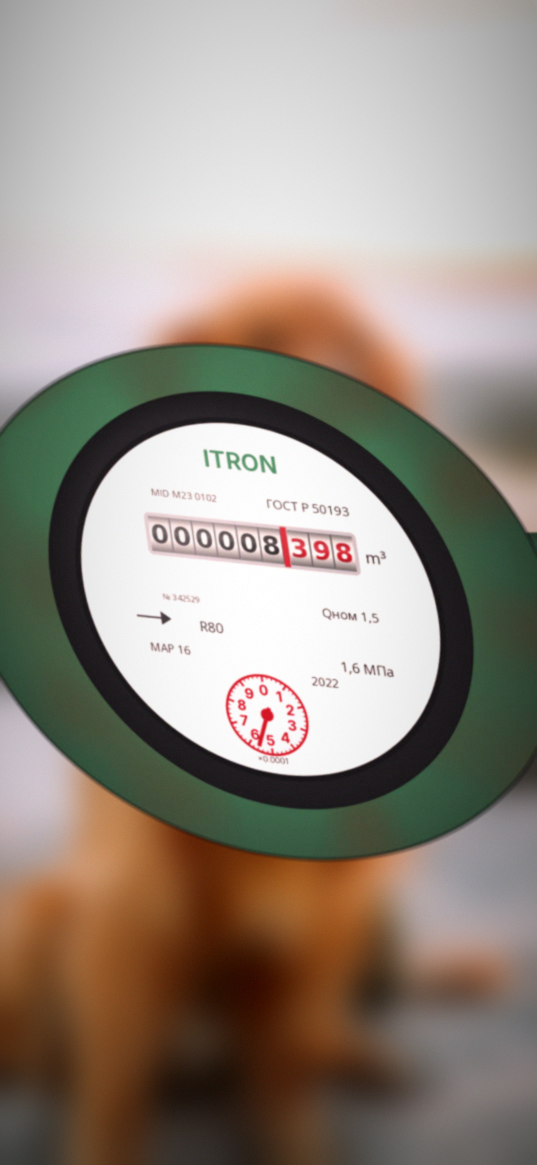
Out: 8.3985m³
